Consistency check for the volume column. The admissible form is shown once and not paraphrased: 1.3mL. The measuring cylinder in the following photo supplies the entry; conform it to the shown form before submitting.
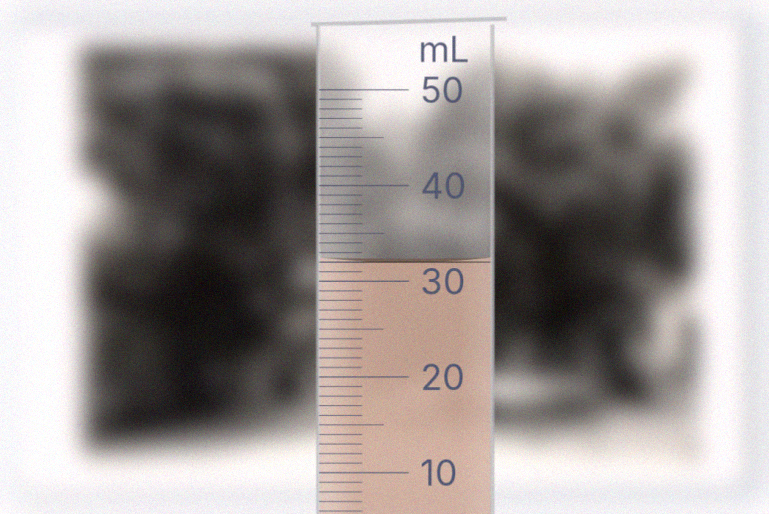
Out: 32mL
